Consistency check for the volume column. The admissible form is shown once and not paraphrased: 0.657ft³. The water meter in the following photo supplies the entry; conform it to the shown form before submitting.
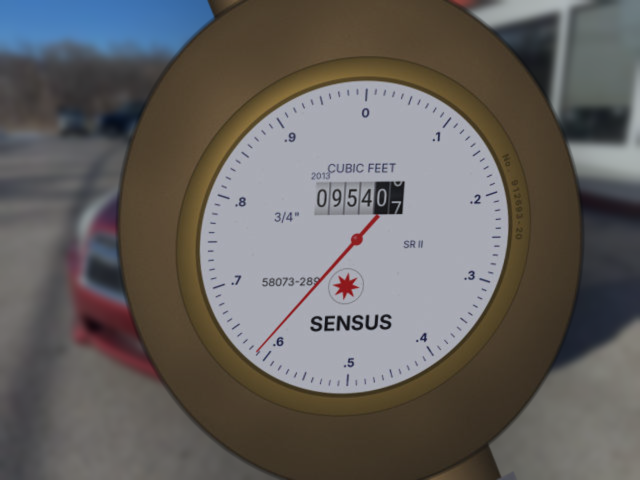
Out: 95406.61ft³
